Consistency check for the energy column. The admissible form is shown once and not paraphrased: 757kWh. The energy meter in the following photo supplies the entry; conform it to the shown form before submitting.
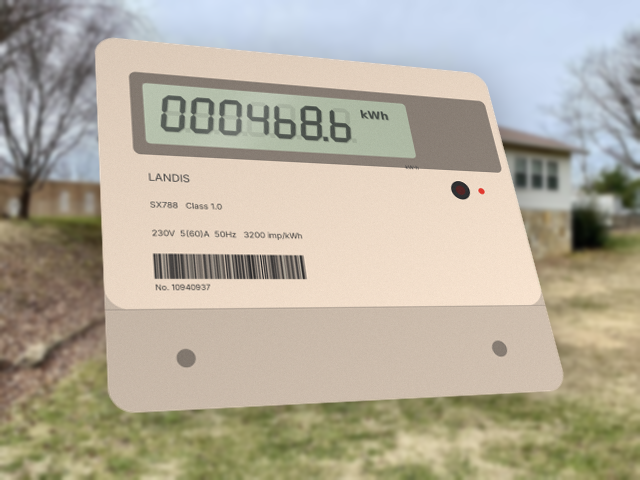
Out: 468.6kWh
